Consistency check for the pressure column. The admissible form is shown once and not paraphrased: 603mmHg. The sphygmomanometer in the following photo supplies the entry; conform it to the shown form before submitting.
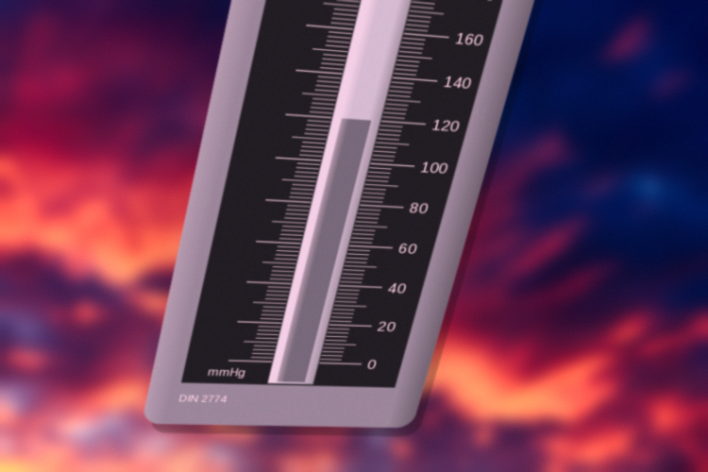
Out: 120mmHg
